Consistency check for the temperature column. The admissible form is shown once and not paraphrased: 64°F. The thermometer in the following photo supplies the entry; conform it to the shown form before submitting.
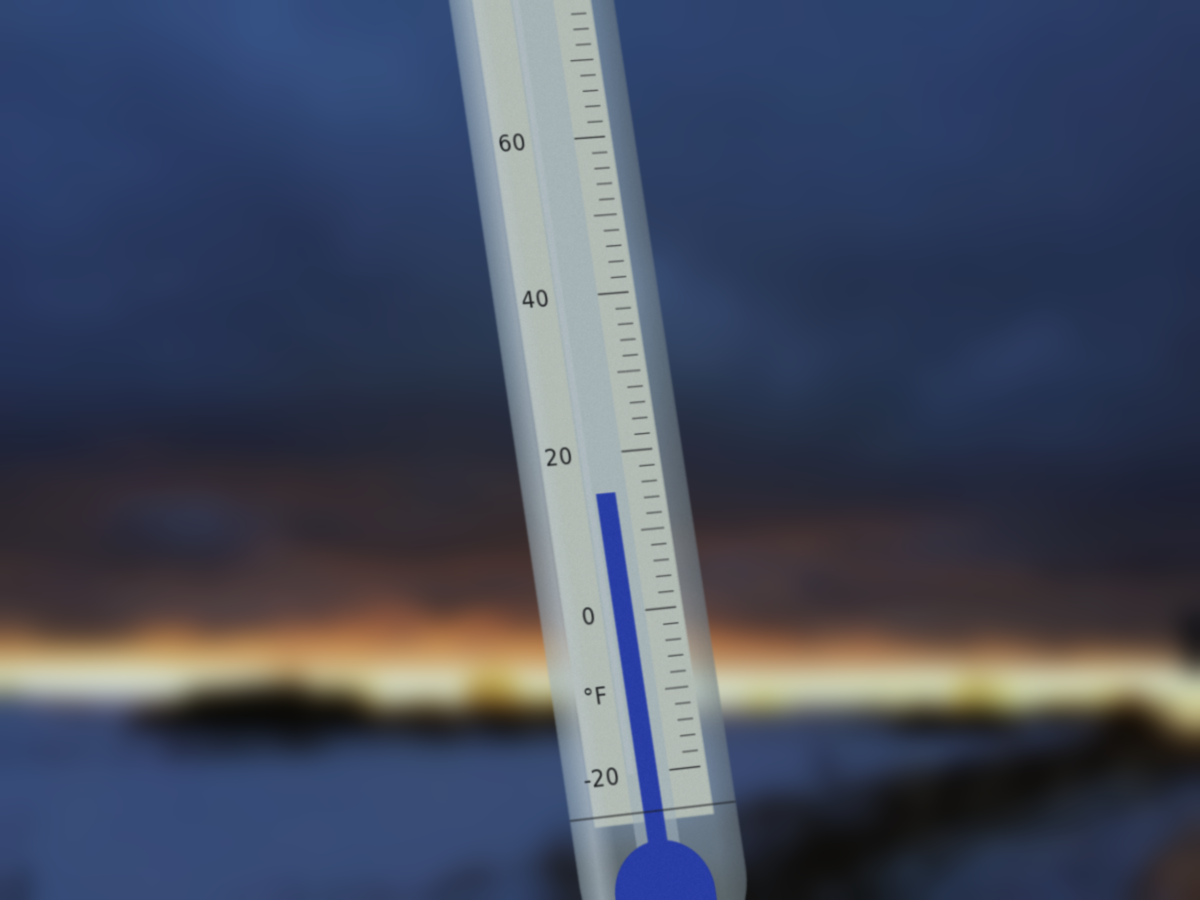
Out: 15°F
